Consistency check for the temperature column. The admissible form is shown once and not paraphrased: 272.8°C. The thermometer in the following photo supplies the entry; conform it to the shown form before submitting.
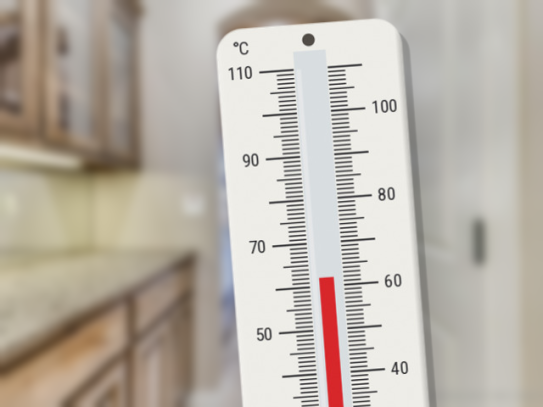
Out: 62°C
